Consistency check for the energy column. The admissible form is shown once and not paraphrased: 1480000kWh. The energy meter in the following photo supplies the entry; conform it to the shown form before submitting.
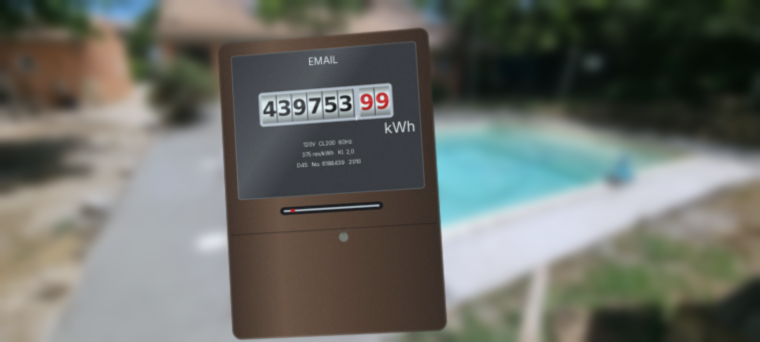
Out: 439753.99kWh
